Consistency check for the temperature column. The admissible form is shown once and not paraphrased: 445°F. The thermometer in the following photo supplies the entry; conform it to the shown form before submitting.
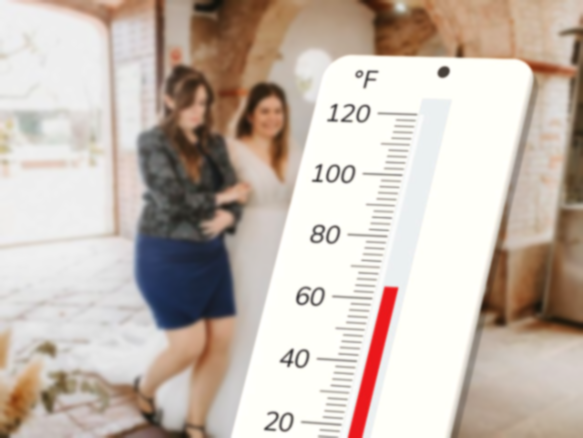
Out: 64°F
